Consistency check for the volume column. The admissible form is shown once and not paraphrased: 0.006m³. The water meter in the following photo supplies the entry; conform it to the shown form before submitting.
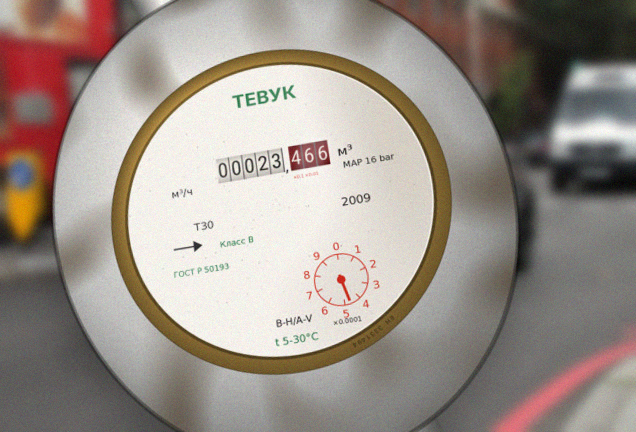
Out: 23.4664m³
